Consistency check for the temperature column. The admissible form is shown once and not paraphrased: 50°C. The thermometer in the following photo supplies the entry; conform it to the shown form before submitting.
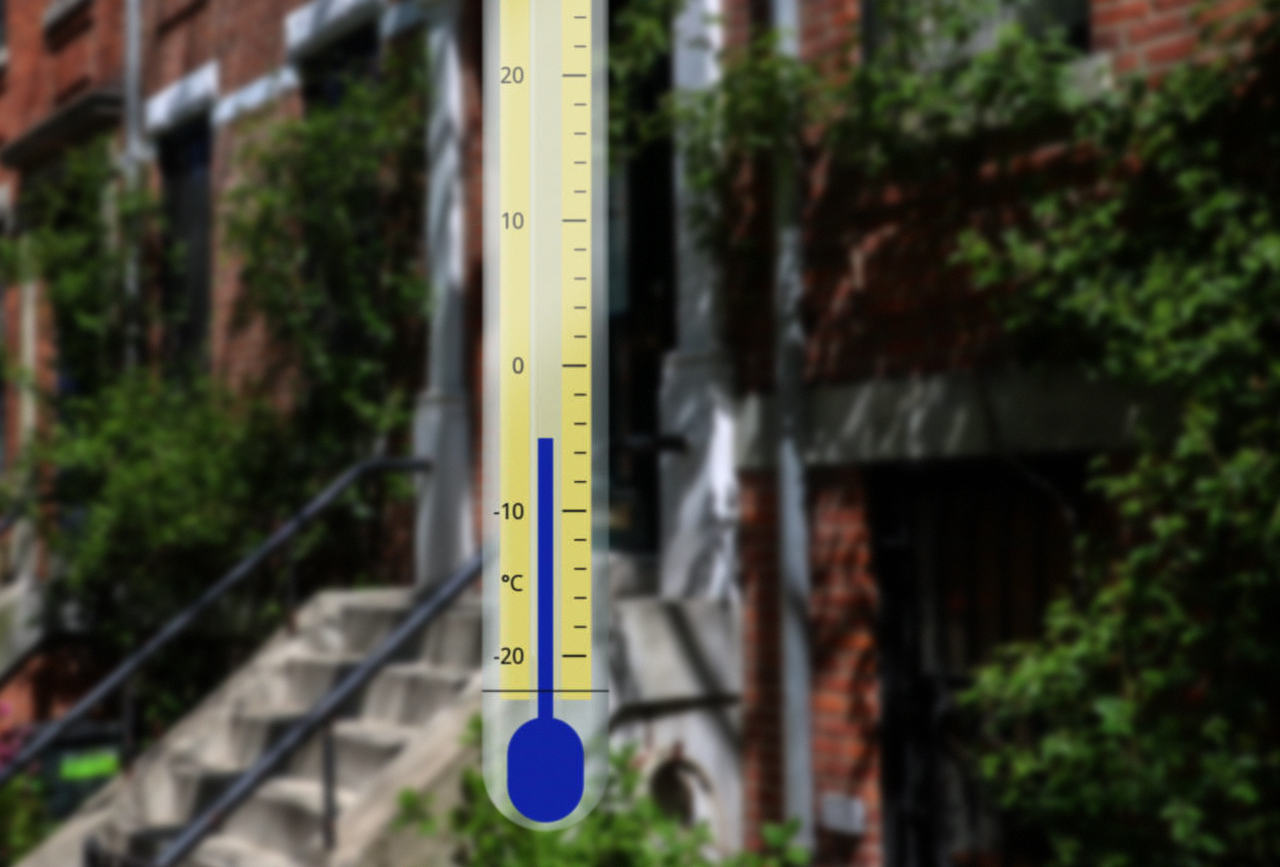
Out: -5°C
